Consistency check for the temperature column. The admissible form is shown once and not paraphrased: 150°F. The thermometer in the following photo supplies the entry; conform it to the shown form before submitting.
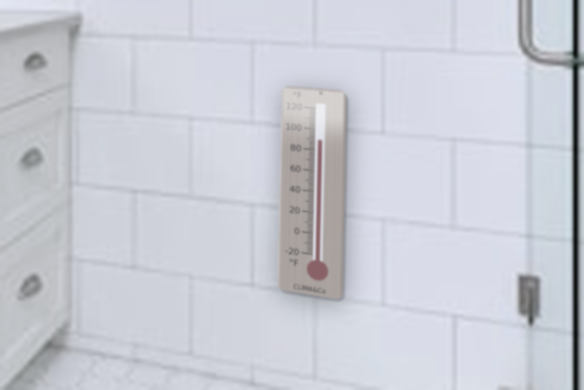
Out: 90°F
